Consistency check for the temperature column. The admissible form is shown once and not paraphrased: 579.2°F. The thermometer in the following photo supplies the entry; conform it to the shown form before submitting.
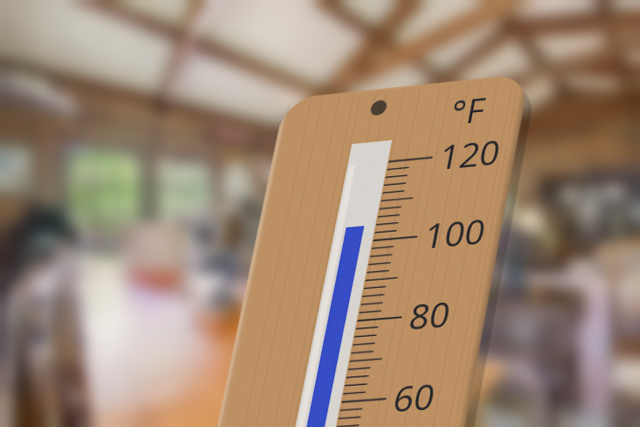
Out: 104°F
